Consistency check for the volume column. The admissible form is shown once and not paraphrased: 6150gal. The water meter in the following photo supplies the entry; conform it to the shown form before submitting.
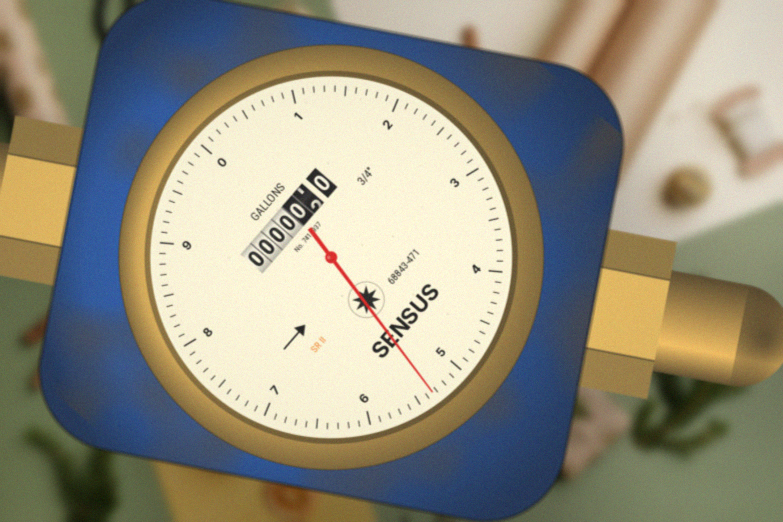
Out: 15.3gal
